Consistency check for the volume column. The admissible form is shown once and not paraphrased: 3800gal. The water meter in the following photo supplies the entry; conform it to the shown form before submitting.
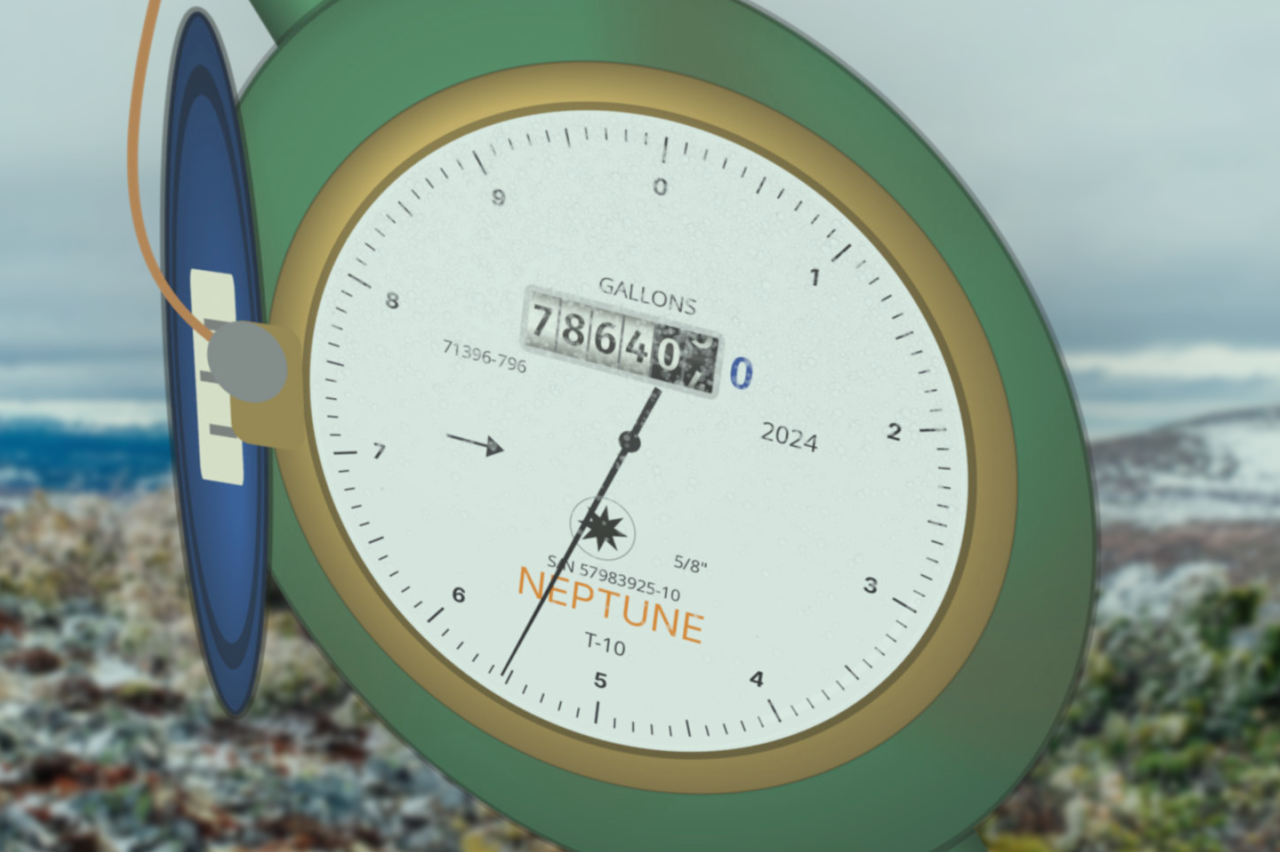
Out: 7864035.5gal
